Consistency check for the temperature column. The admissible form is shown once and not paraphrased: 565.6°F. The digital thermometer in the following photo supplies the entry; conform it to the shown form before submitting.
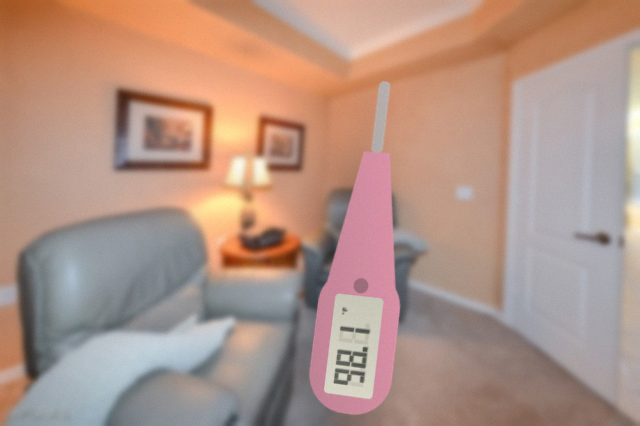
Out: 98.1°F
